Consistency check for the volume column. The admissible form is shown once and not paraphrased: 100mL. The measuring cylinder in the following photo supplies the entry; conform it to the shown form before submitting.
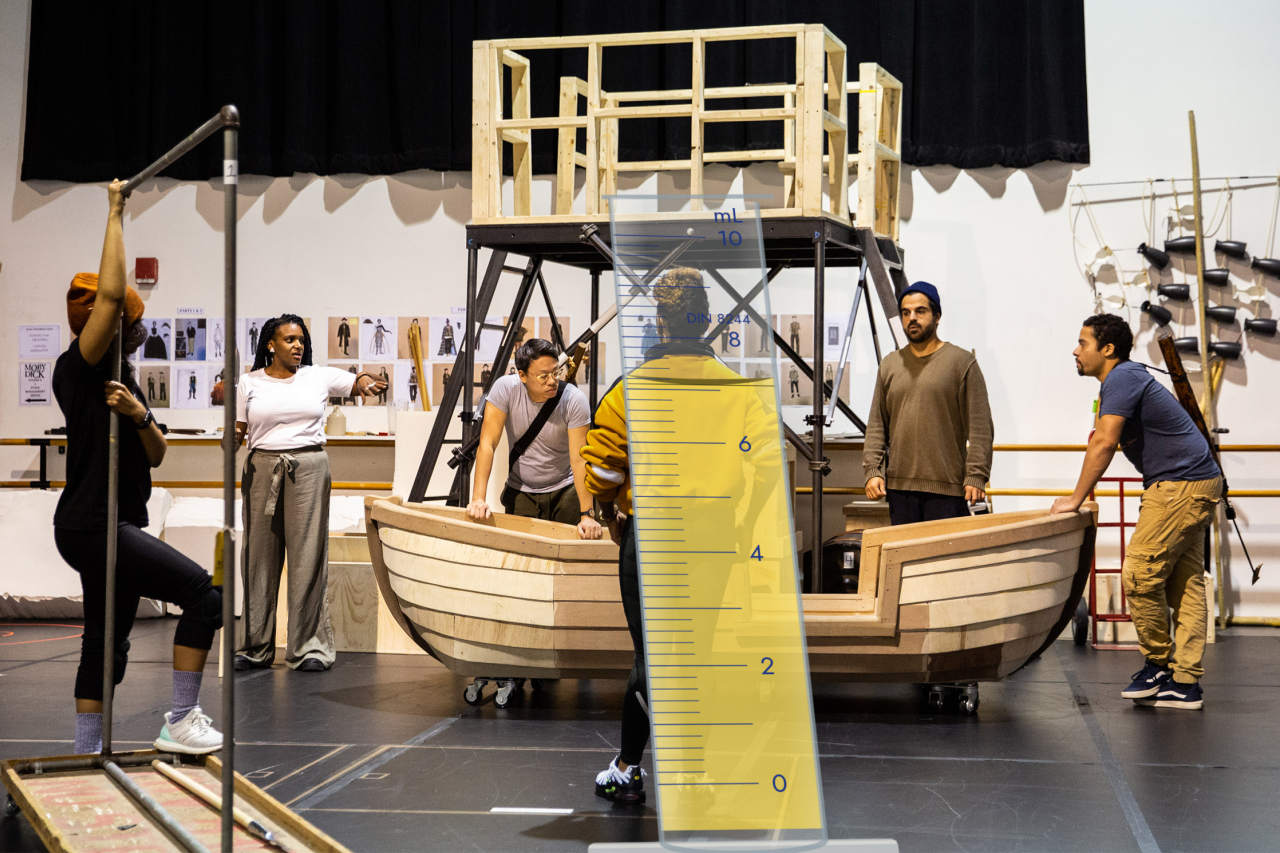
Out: 7.1mL
